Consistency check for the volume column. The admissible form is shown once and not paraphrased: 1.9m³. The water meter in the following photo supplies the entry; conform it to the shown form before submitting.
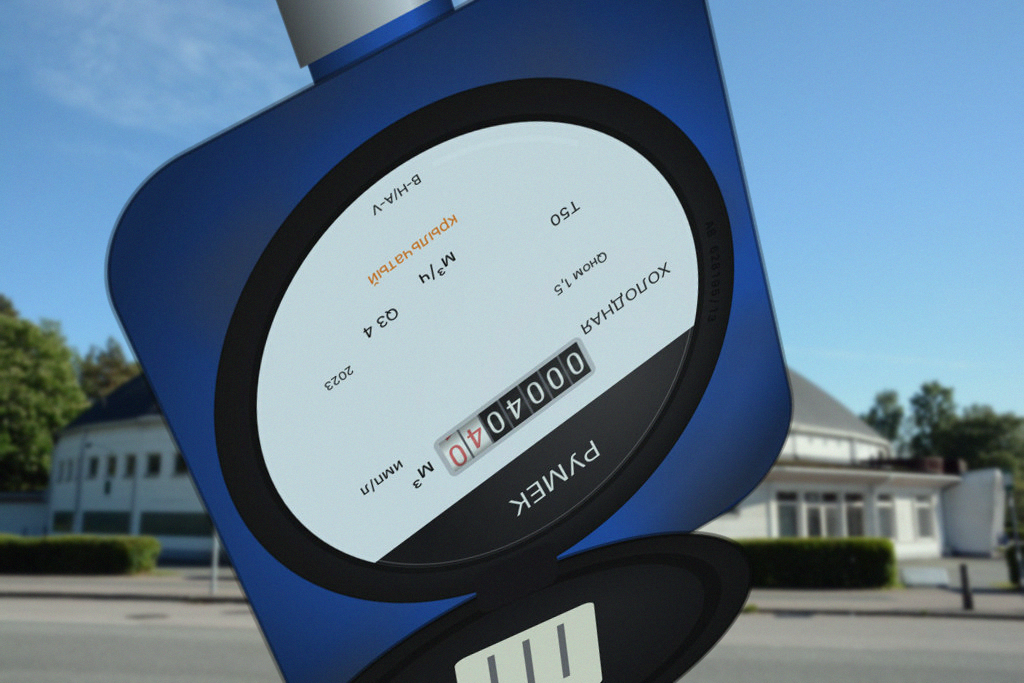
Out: 40.40m³
